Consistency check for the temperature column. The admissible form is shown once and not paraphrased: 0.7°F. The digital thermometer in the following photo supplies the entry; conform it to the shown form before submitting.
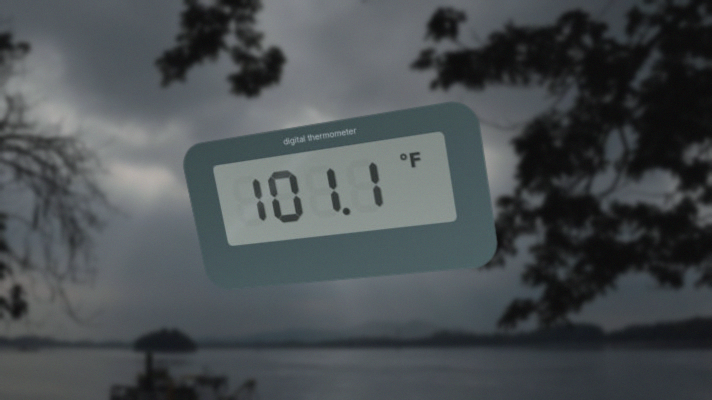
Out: 101.1°F
